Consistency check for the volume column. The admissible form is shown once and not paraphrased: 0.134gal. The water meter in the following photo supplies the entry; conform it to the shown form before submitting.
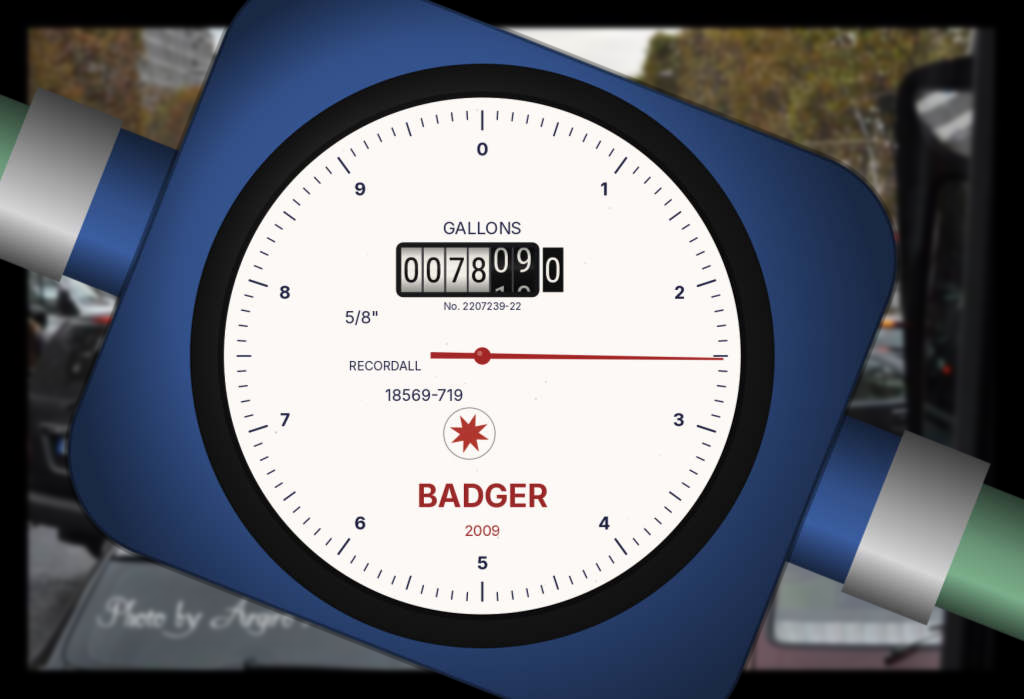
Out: 78092.5gal
